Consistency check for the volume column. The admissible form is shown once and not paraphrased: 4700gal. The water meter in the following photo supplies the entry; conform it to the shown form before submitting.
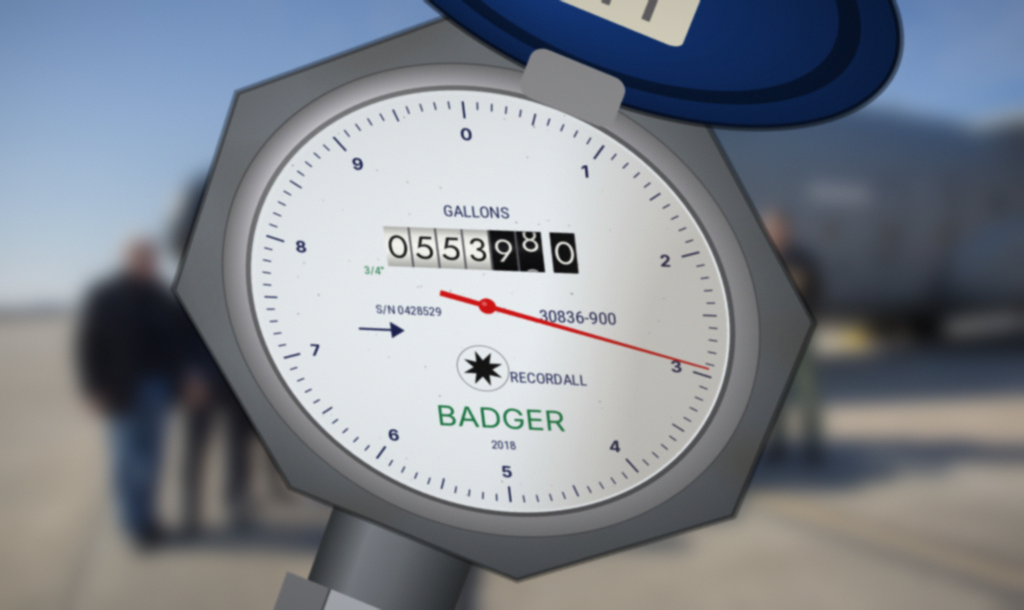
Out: 553982.9gal
